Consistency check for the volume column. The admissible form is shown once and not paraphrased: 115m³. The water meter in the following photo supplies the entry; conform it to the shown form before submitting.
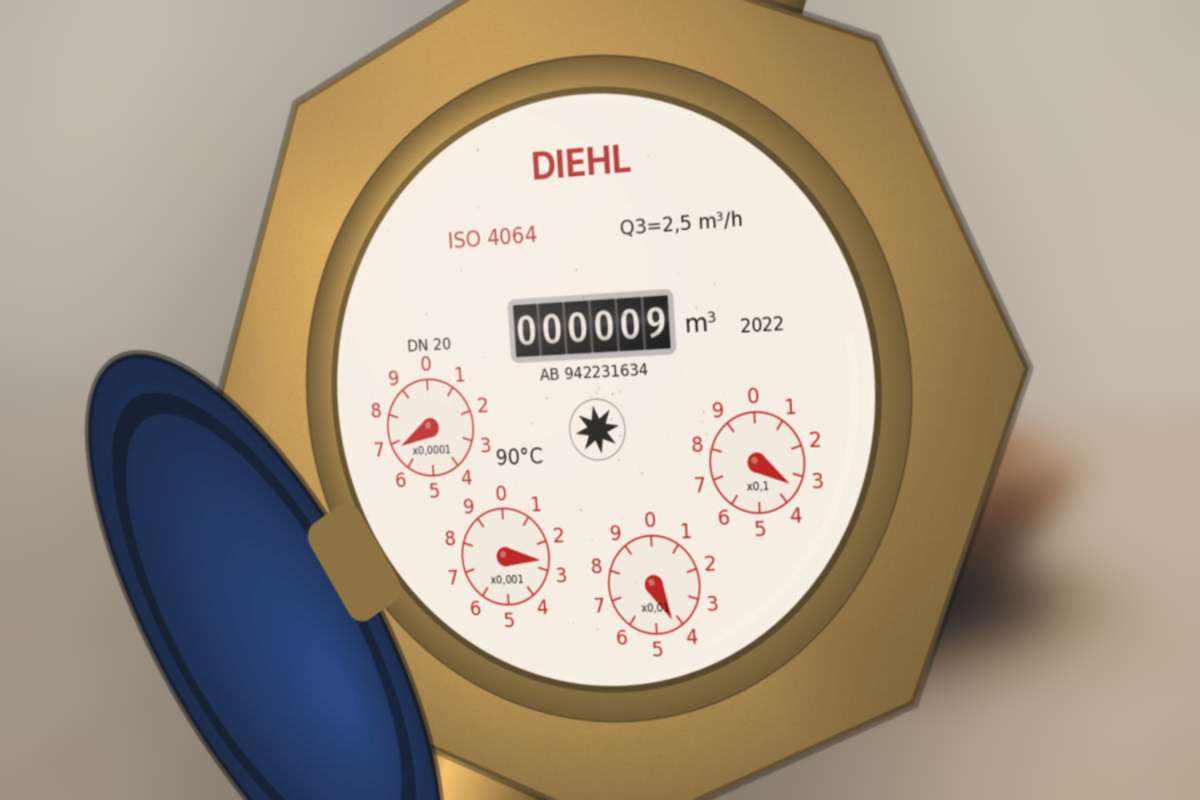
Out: 9.3426m³
